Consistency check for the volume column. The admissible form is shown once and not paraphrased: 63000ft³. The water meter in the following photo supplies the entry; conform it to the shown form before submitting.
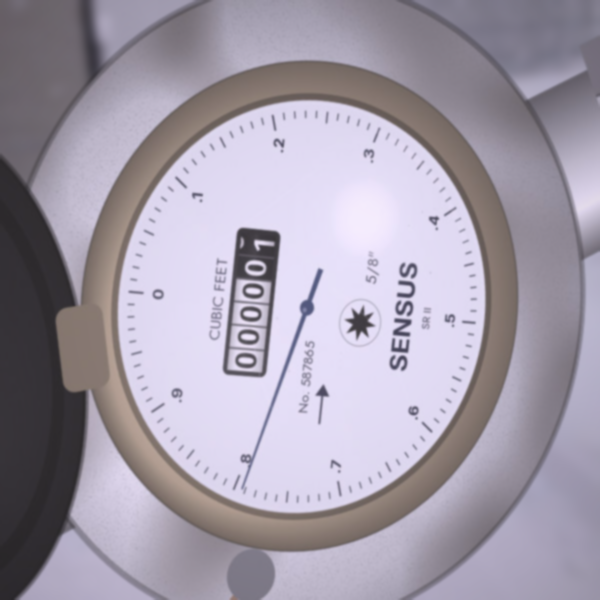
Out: 0.79ft³
